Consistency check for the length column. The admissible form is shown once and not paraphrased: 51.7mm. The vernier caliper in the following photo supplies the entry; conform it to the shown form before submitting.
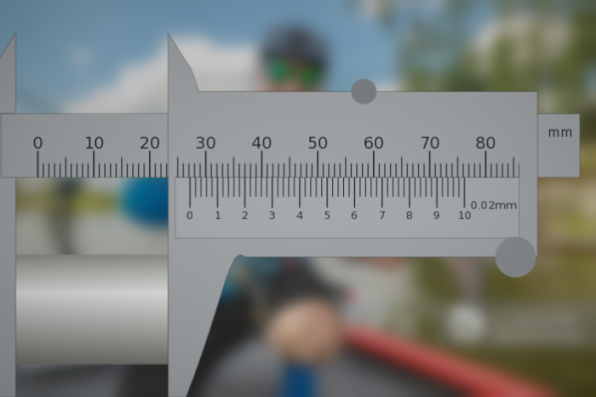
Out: 27.2mm
